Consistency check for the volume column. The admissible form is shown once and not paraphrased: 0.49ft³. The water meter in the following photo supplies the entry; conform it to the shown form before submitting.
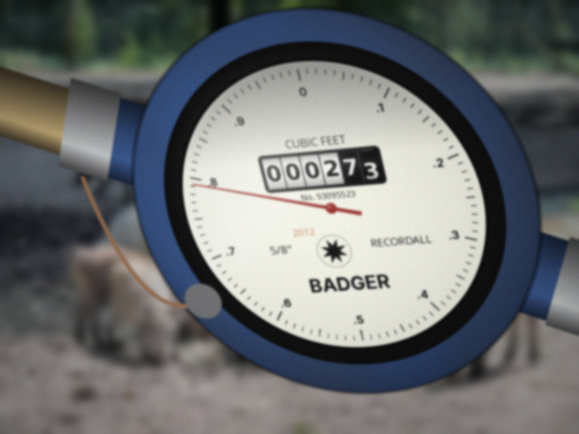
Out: 272.79ft³
